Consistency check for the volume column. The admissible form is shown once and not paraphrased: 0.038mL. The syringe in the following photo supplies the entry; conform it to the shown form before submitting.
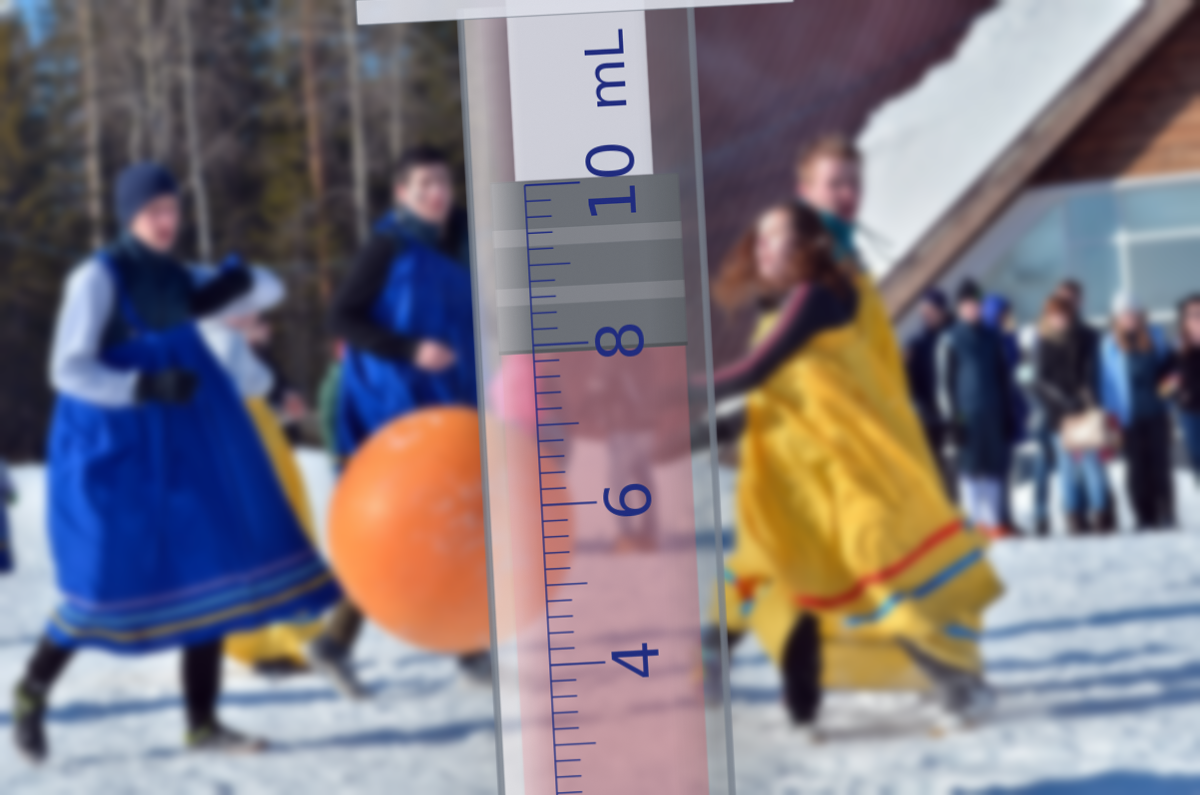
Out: 7.9mL
